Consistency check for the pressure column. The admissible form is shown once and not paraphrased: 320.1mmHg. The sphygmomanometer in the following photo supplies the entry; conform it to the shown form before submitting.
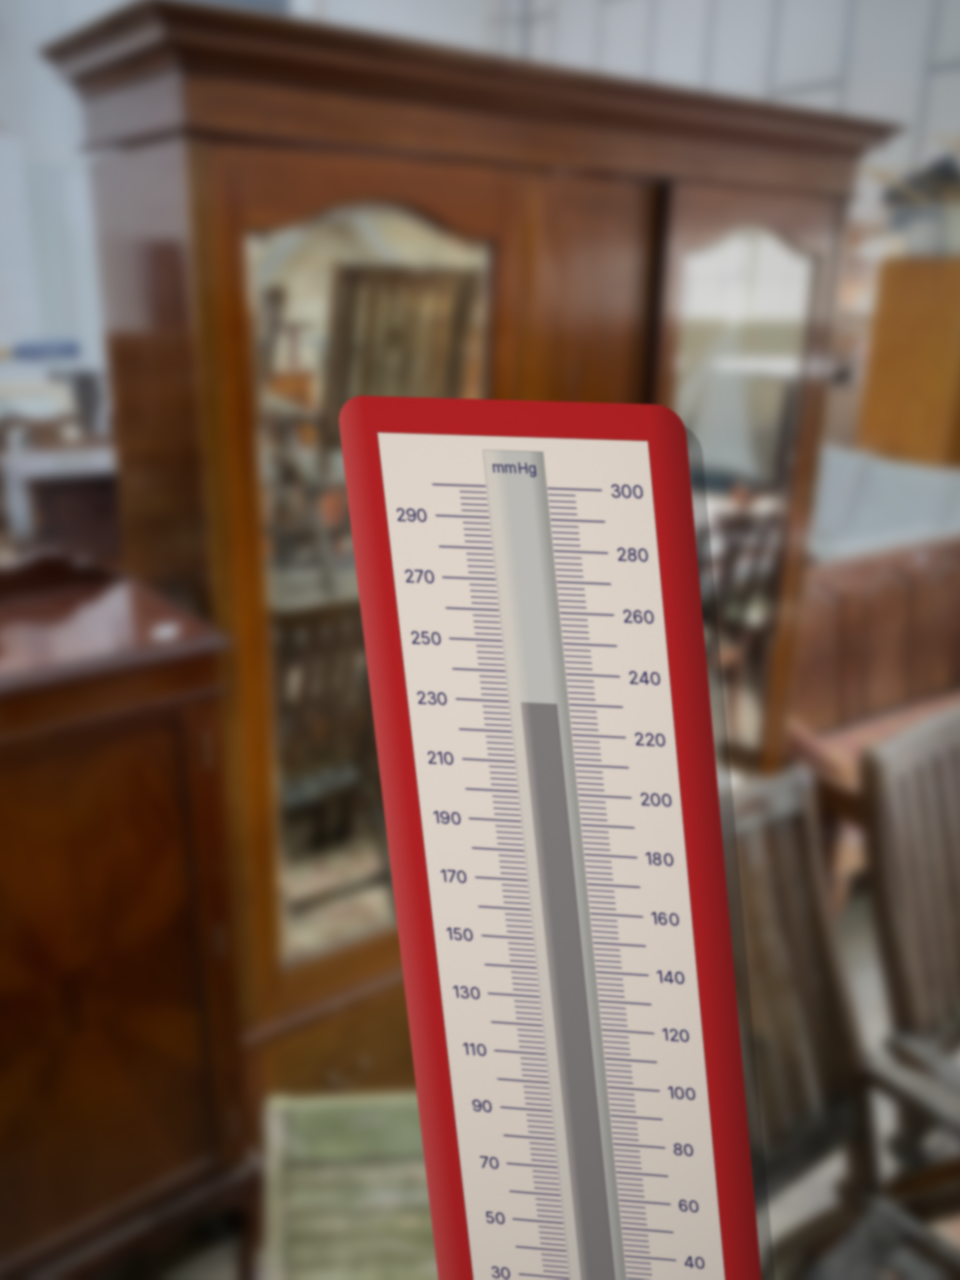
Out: 230mmHg
